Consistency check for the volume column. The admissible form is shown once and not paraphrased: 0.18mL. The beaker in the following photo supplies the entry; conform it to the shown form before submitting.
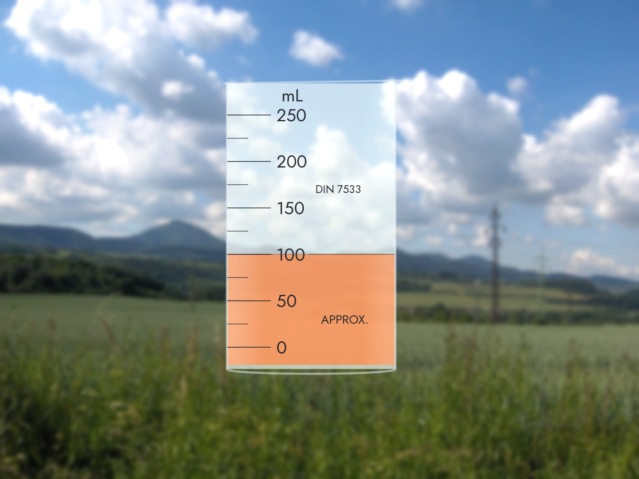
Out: 100mL
